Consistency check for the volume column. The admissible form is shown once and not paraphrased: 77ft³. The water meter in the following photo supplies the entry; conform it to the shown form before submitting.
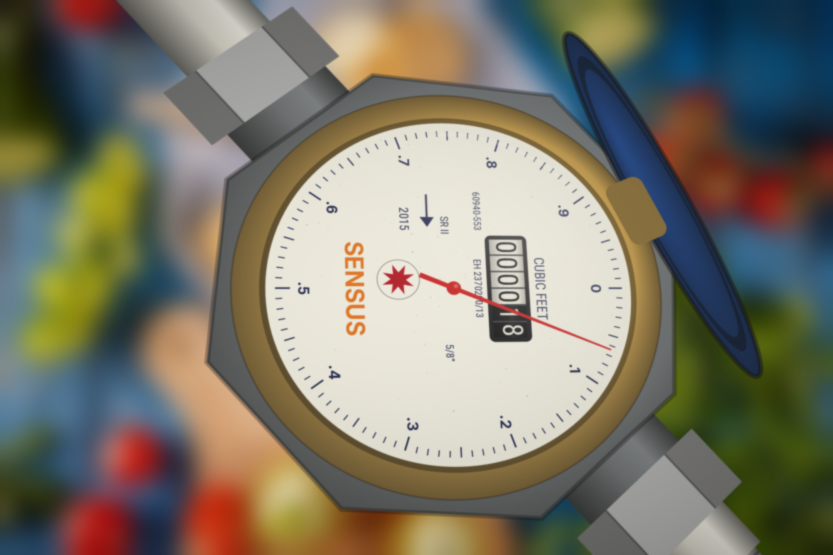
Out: 18.06ft³
